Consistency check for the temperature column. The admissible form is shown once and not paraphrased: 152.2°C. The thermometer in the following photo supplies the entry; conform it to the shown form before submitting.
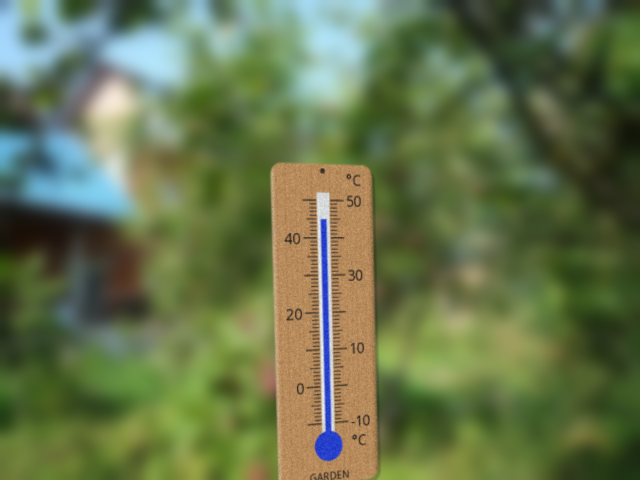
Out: 45°C
